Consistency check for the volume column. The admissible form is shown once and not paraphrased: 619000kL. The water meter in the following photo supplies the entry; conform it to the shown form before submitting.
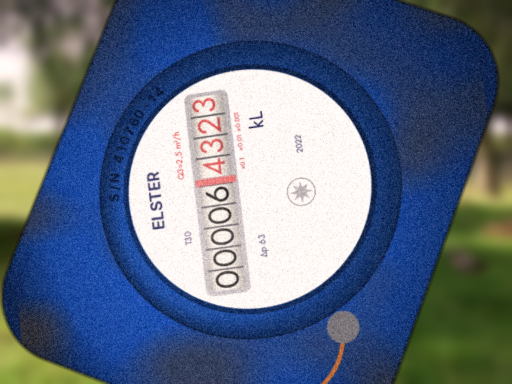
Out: 6.4323kL
